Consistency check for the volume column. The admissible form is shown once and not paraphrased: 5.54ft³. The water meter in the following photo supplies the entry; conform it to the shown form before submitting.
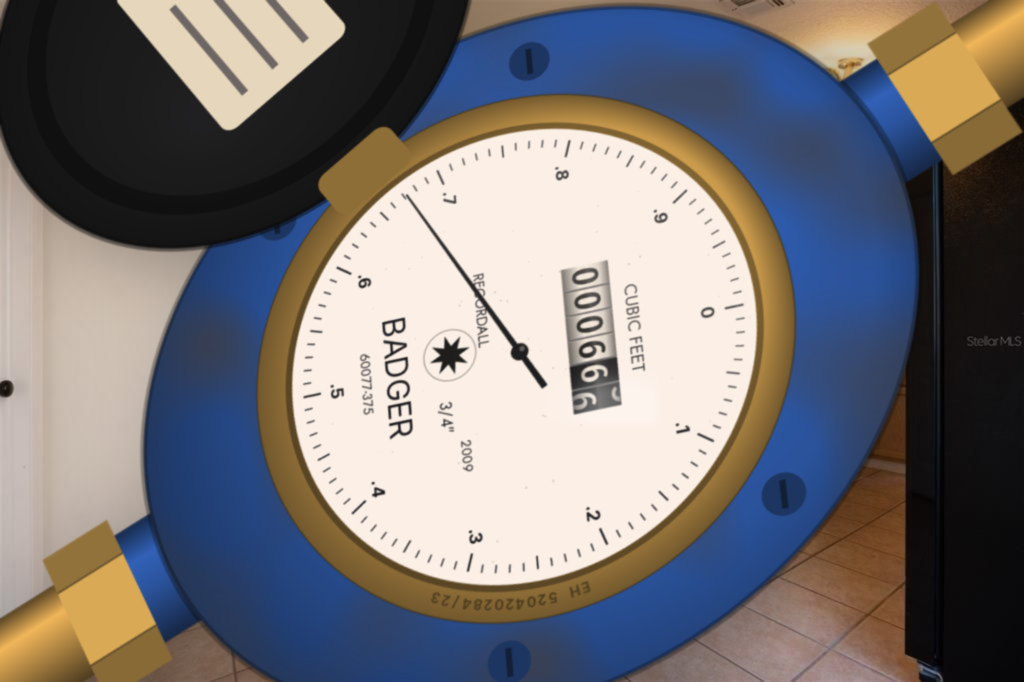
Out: 665.67ft³
